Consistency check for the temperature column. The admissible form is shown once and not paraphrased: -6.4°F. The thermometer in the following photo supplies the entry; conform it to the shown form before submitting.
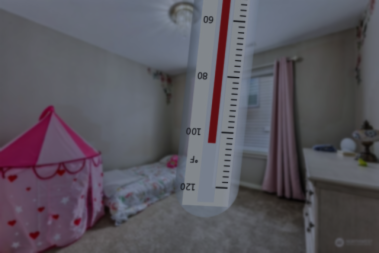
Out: 104°F
